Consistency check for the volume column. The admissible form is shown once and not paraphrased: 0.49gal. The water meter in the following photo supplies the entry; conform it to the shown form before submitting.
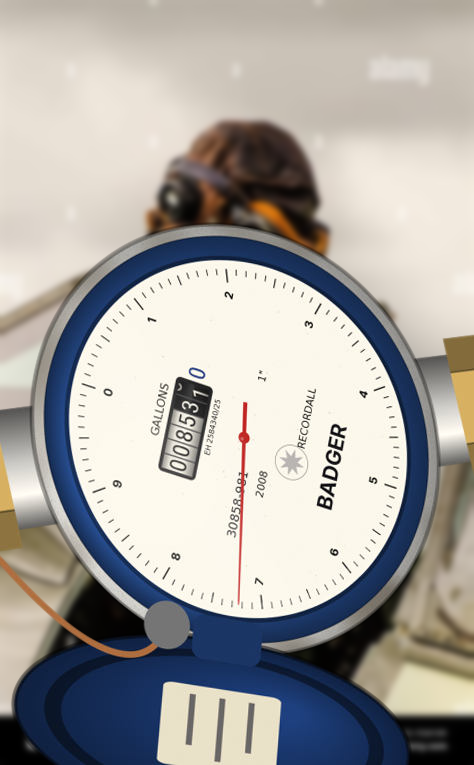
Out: 85307.2gal
